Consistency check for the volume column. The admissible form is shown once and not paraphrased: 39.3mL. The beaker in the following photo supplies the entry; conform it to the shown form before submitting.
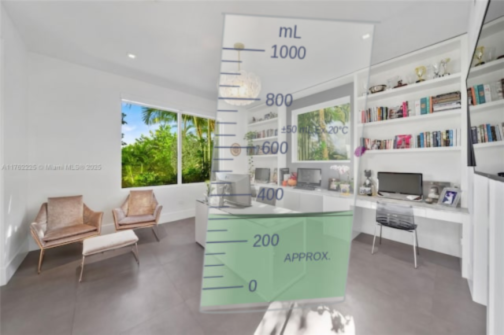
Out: 300mL
